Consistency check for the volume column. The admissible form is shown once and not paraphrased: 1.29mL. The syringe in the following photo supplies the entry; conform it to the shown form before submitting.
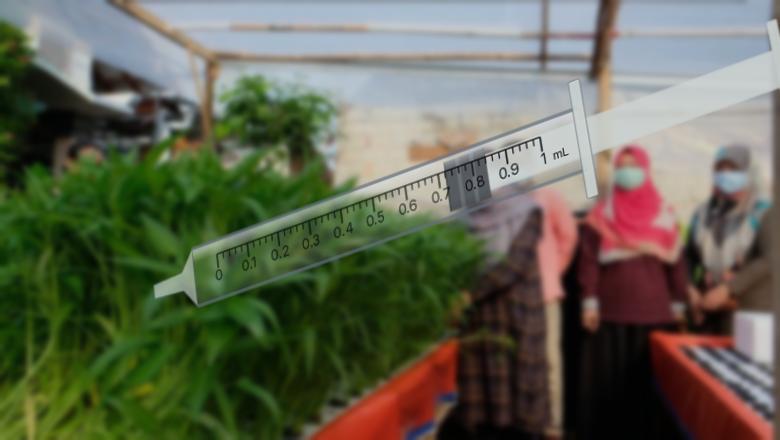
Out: 0.72mL
